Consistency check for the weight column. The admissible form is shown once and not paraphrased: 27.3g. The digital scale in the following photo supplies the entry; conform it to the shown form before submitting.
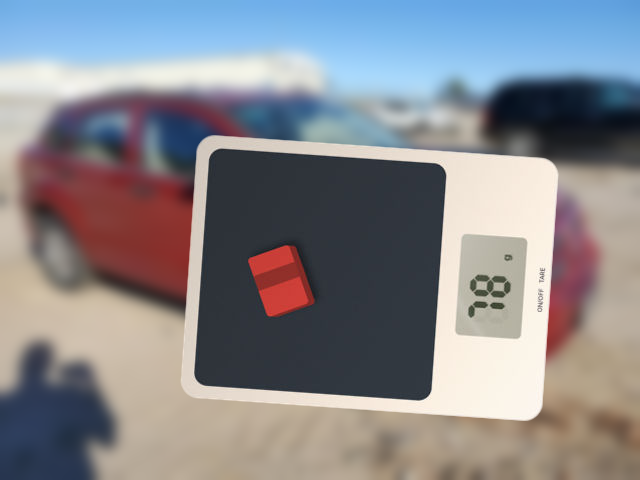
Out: 78g
